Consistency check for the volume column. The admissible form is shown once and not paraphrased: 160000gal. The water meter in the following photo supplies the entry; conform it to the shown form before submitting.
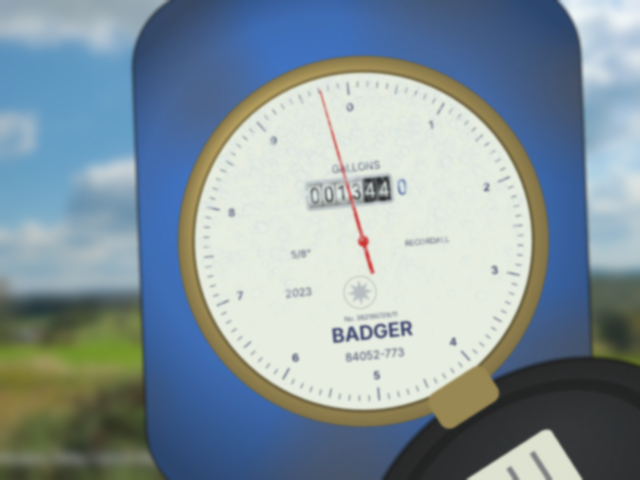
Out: 13439.7gal
